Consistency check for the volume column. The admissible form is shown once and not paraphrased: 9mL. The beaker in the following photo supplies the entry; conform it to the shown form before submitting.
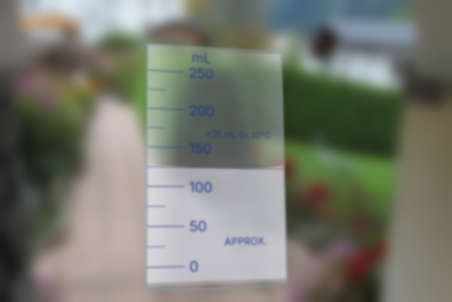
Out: 125mL
